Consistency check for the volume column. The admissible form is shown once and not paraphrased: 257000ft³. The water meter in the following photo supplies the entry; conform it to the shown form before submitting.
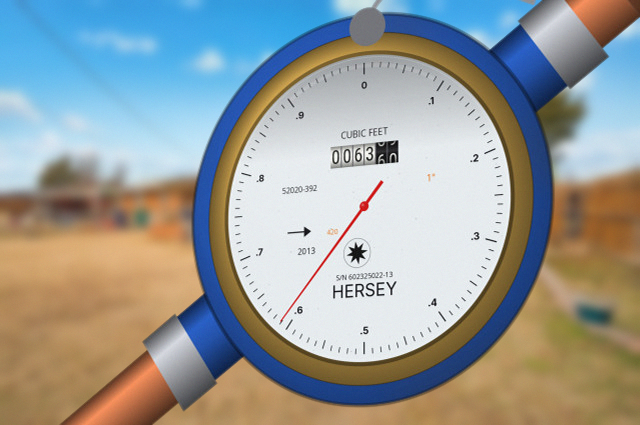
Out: 6359.61ft³
